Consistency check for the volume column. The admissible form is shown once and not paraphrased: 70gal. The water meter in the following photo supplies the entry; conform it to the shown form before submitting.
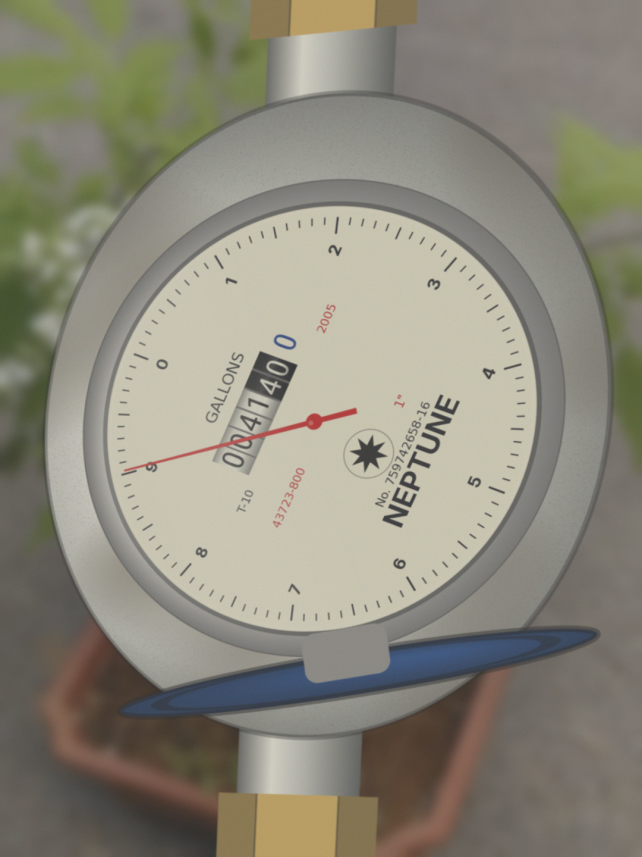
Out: 41399.0gal
